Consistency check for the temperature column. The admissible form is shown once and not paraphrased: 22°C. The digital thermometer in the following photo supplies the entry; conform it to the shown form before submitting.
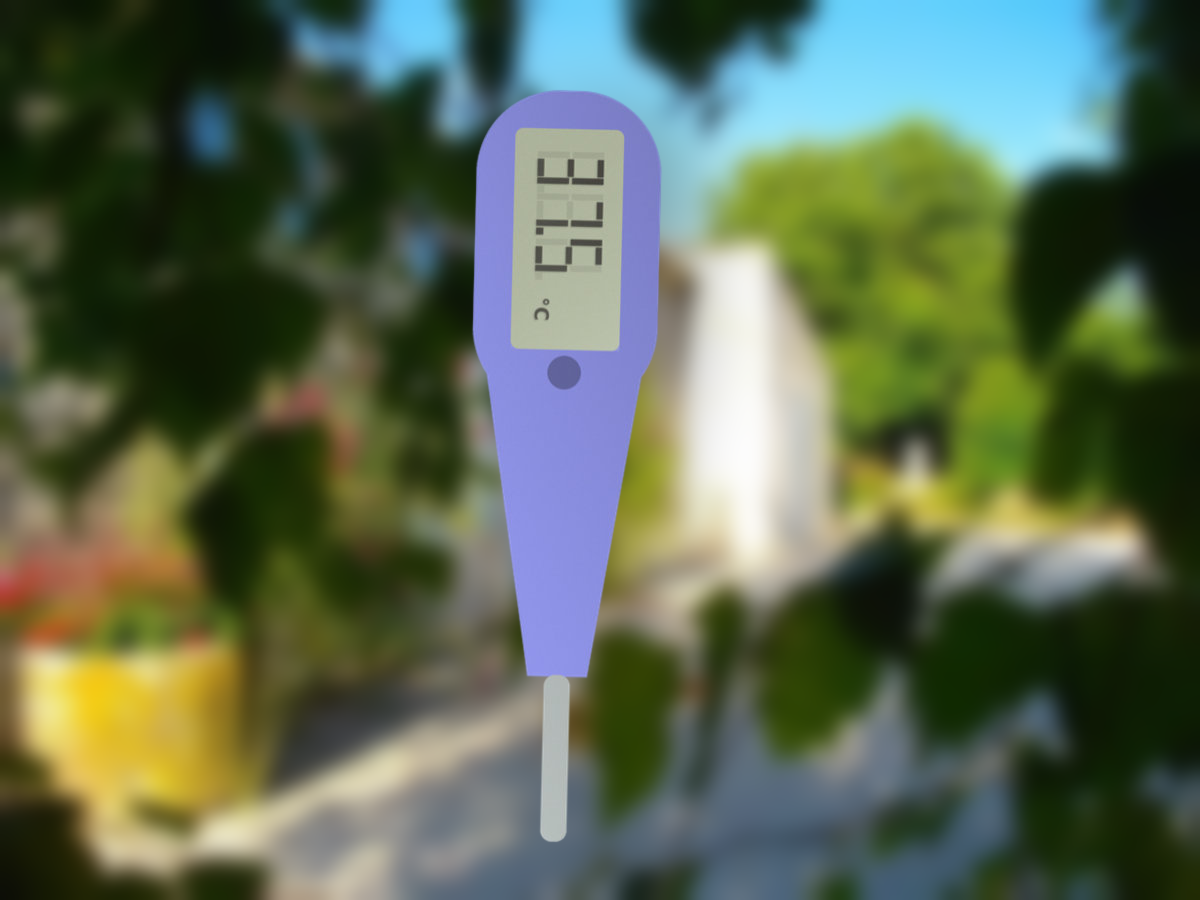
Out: 37.5°C
